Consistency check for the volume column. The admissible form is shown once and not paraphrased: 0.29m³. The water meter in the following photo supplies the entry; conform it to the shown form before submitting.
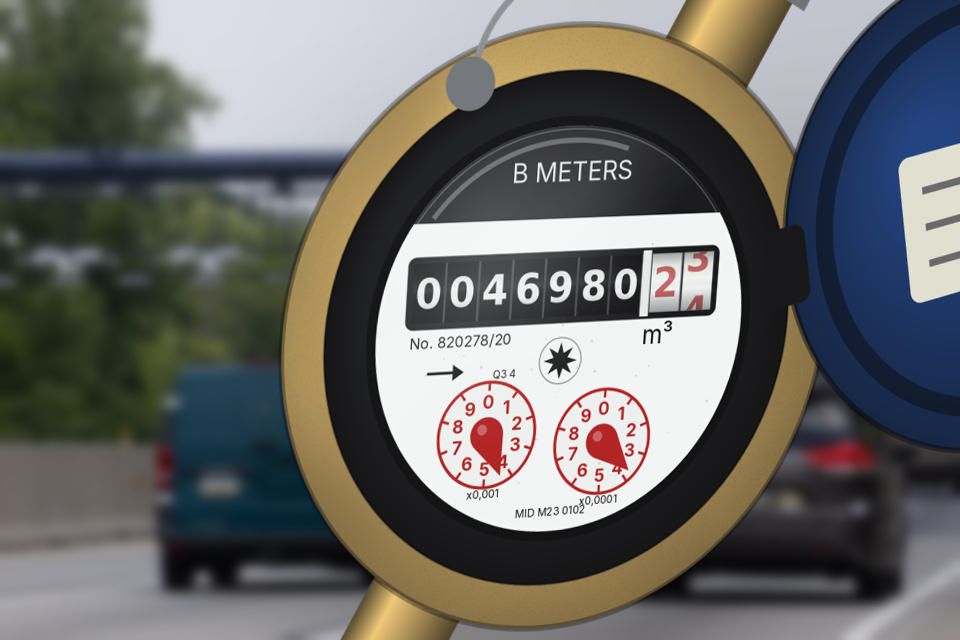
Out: 46980.2343m³
